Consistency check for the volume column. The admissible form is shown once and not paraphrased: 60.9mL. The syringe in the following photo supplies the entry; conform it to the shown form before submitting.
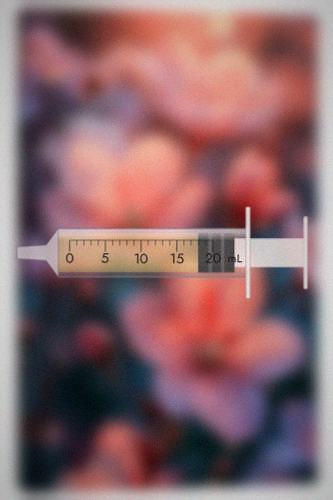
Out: 18mL
